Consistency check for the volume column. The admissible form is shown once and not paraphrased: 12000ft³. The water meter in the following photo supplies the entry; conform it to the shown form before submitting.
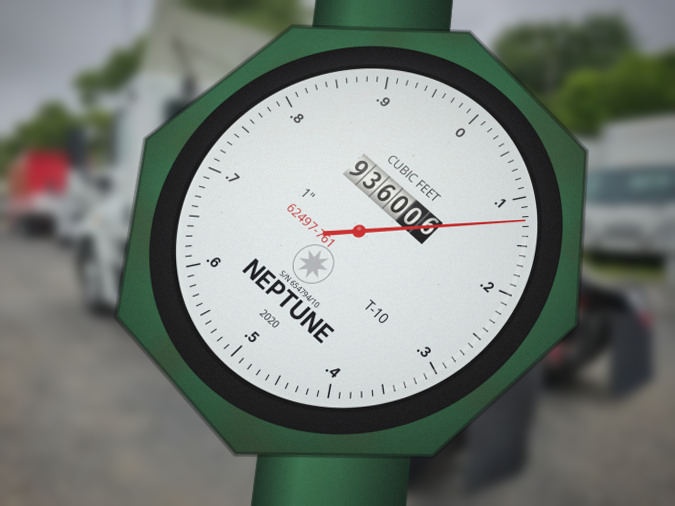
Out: 936006.12ft³
